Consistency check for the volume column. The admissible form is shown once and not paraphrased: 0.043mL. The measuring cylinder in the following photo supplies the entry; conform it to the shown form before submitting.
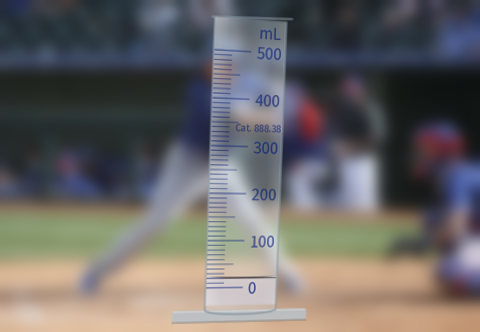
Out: 20mL
